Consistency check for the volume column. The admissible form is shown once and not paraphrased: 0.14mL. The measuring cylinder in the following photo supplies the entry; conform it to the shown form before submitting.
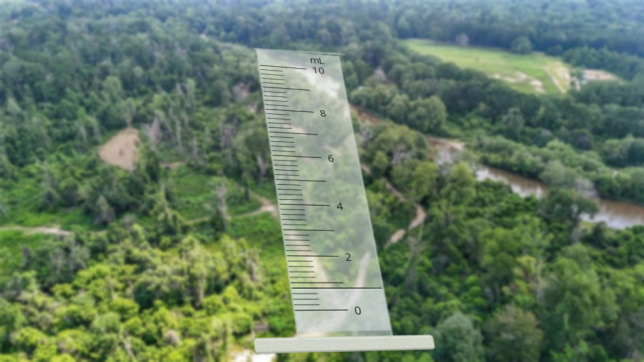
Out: 0.8mL
